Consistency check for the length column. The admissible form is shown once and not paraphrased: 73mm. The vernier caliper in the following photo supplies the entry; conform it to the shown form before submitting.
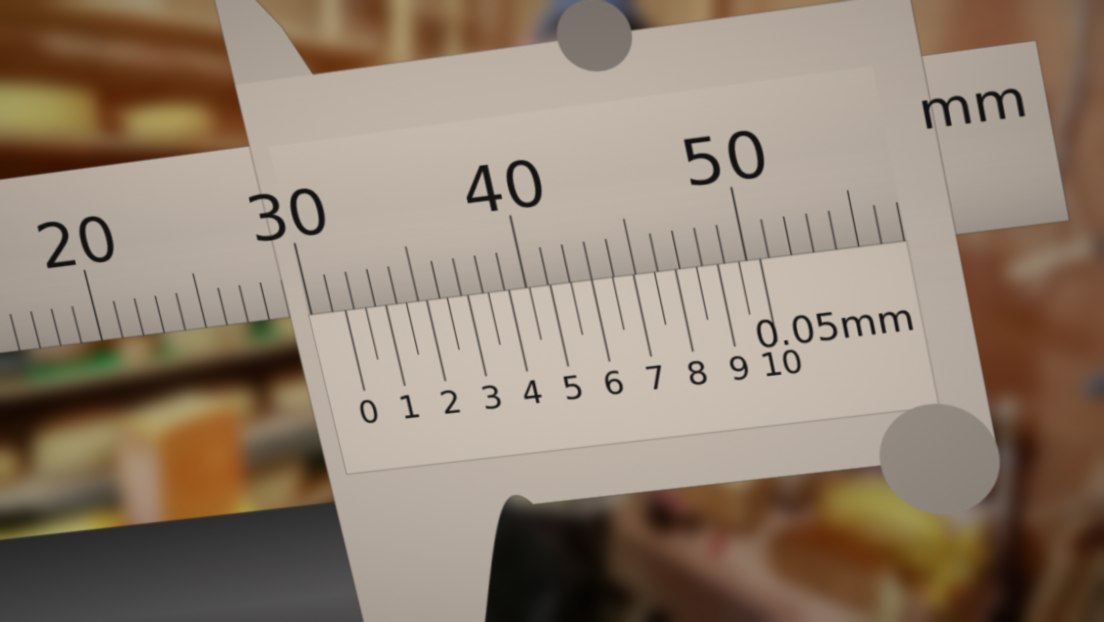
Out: 31.6mm
